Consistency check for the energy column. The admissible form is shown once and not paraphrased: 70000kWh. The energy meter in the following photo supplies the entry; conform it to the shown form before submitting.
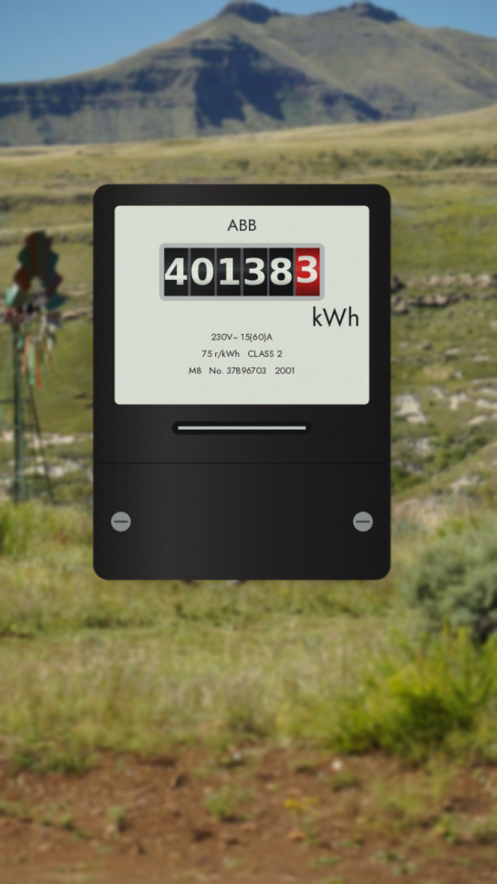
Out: 40138.3kWh
